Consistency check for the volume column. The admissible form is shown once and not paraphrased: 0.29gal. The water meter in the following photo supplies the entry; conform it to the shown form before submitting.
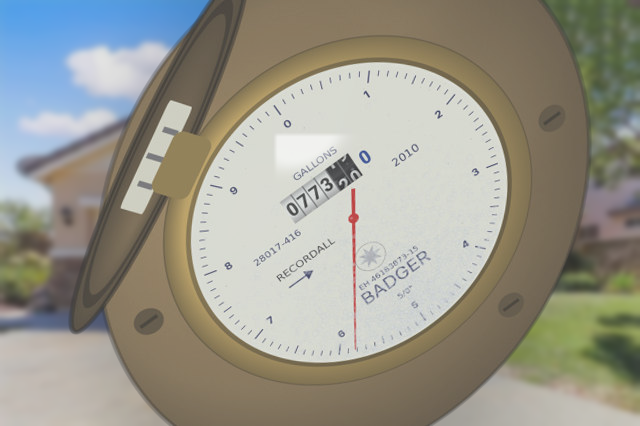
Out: 773195.8gal
